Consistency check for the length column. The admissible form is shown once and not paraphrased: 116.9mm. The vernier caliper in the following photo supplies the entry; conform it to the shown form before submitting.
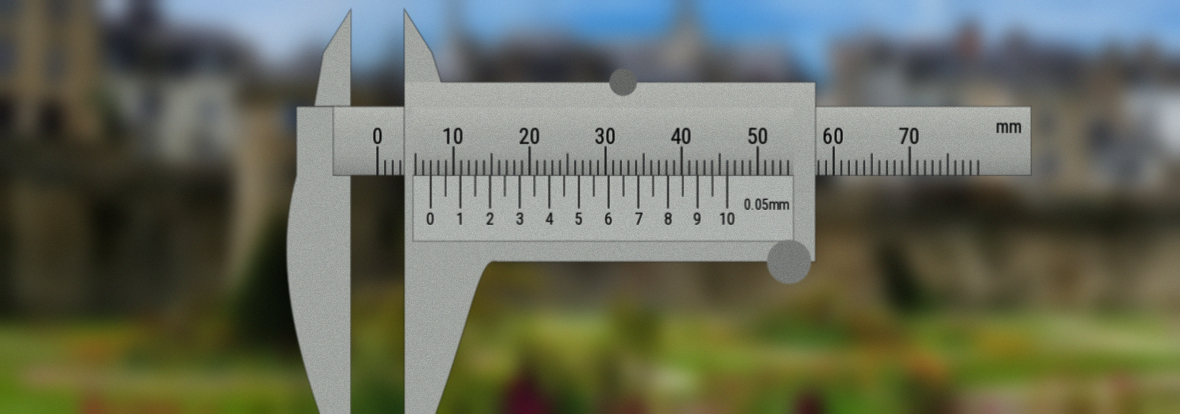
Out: 7.0mm
